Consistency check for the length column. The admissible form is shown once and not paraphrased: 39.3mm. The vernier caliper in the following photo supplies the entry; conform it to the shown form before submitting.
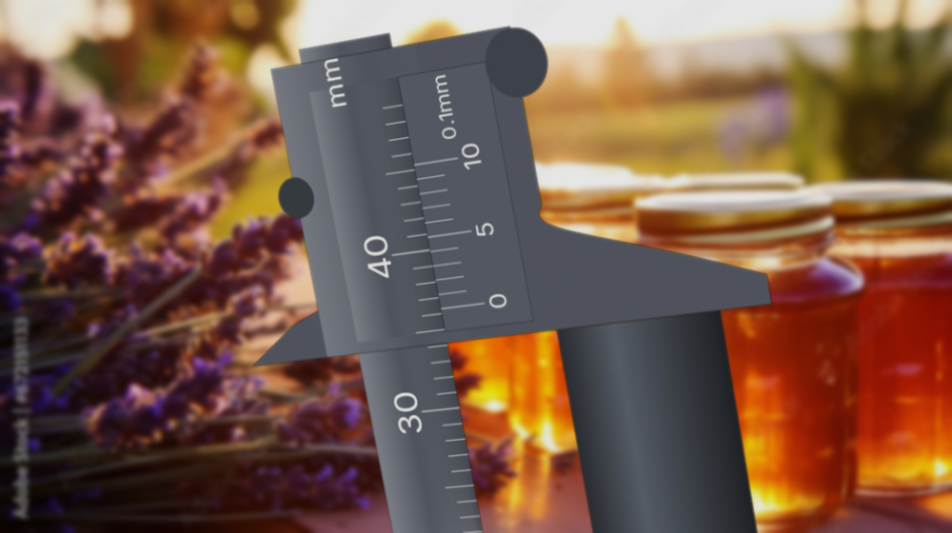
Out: 36.3mm
